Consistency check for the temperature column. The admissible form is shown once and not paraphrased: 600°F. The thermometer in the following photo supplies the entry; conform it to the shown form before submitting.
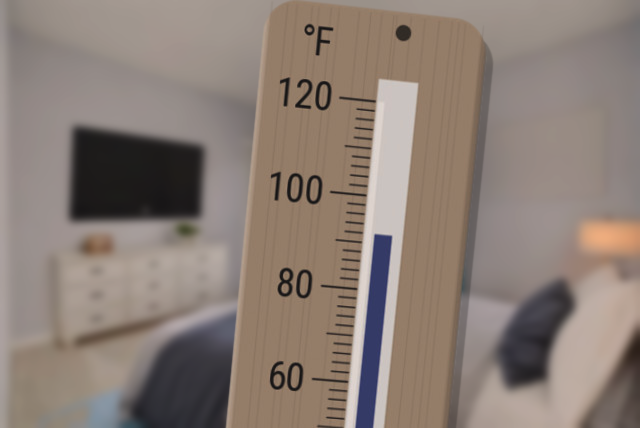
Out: 92°F
